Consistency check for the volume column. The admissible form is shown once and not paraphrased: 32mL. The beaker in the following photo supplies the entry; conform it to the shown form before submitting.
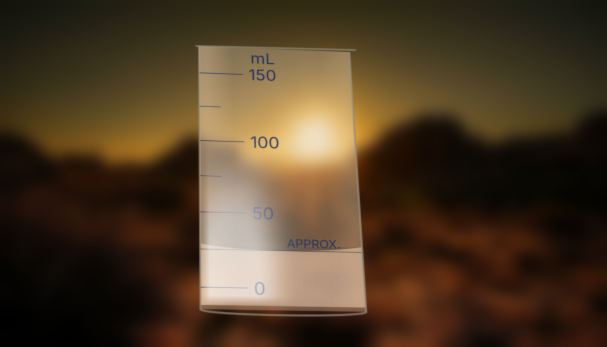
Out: 25mL
